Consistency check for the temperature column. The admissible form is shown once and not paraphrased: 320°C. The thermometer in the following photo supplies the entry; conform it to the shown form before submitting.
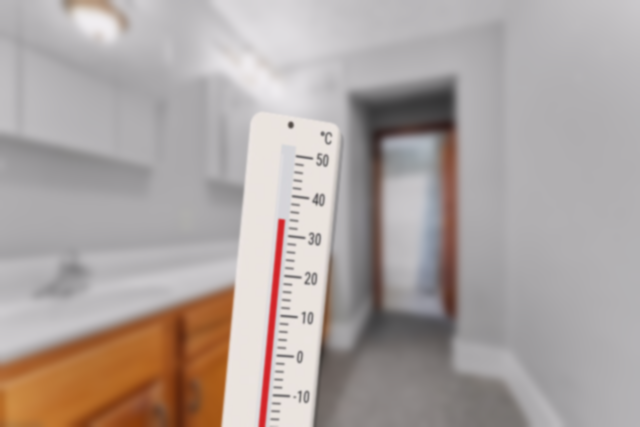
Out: 34°C
